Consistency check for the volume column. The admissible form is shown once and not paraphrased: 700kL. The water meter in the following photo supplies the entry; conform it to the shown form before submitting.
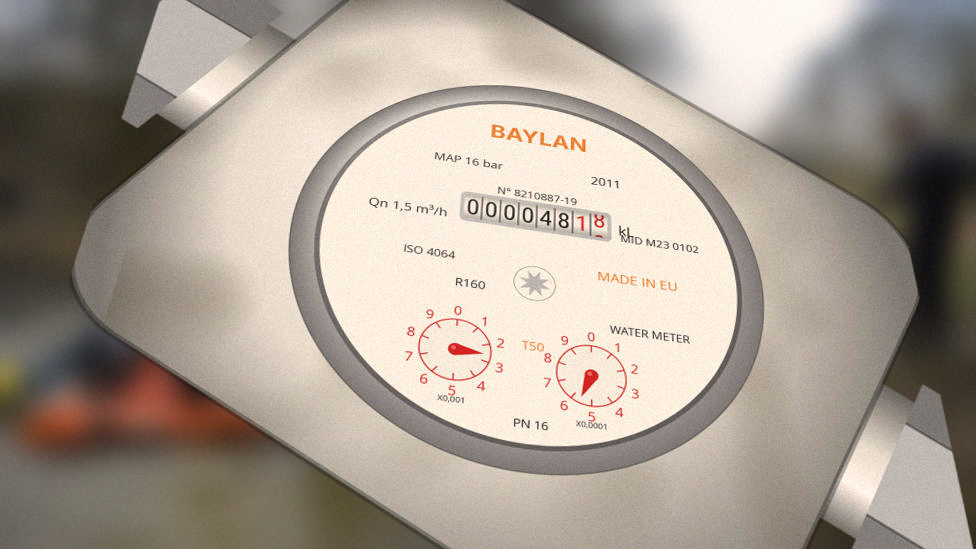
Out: 48.1825kL
